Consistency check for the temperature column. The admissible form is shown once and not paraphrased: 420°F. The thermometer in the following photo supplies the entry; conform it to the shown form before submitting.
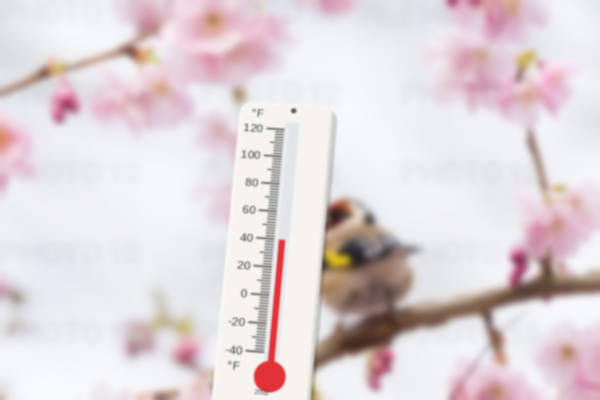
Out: 40°F
